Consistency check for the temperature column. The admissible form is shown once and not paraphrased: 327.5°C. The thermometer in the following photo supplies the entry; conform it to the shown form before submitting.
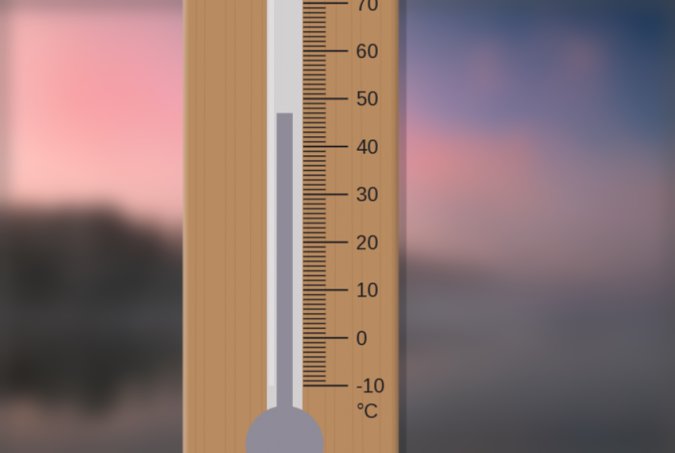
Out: 47°C
